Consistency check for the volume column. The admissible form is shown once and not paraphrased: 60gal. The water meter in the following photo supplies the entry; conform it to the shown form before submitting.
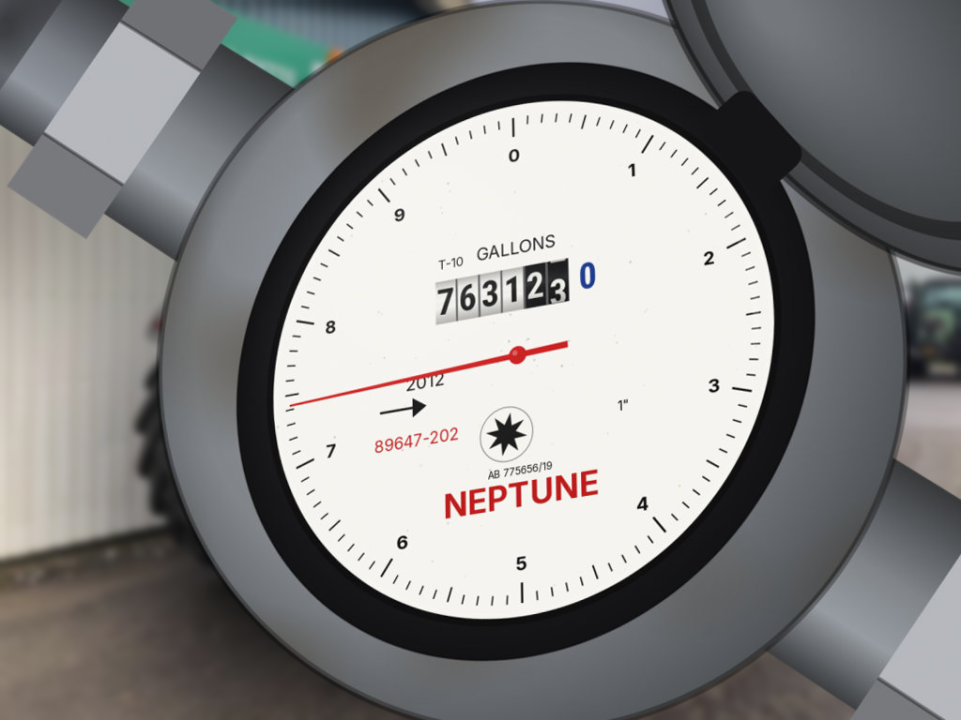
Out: 7631227.4gal
